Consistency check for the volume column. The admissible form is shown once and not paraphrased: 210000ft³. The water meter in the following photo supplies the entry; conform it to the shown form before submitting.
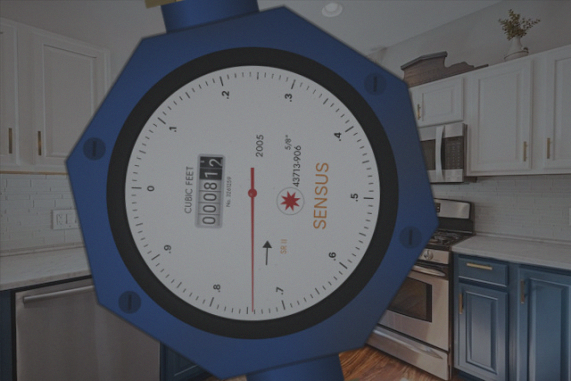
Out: 811.74ft³
